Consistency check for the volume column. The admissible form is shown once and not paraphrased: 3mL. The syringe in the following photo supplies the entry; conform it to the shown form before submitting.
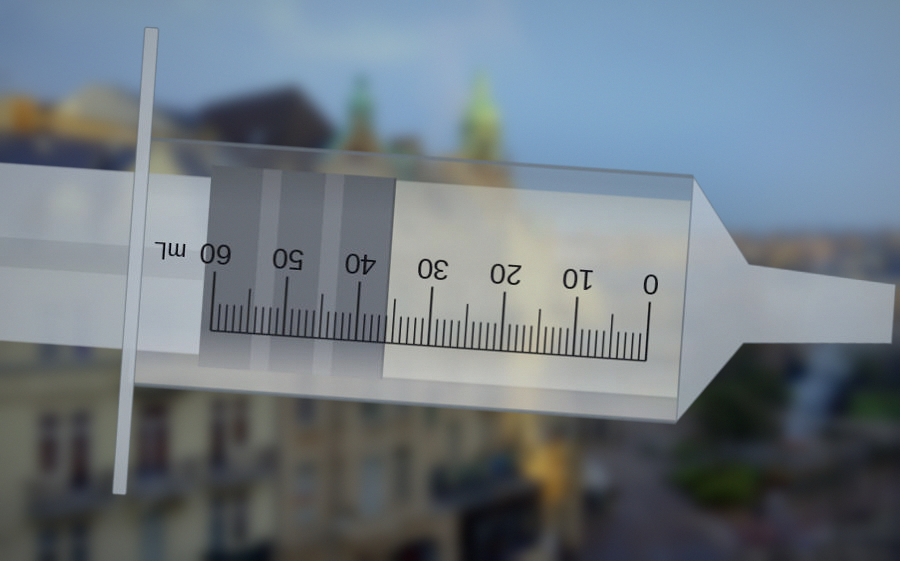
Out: 36mL
